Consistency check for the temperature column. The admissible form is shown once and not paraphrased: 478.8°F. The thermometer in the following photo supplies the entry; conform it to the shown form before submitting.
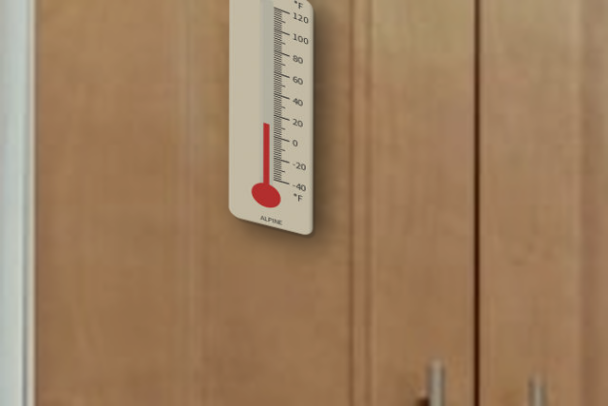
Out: 10°F
